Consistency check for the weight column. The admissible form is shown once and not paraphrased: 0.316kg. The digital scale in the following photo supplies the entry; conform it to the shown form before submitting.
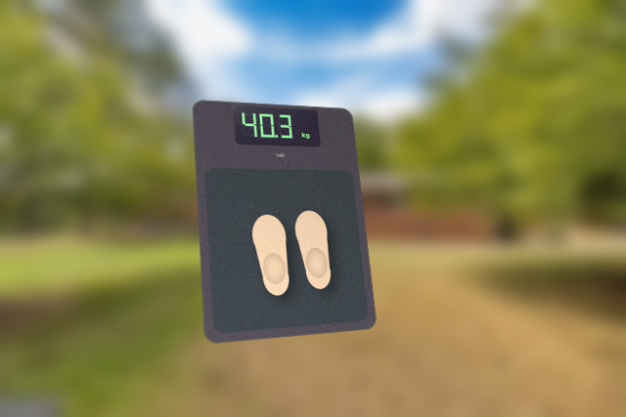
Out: 40.3kg
